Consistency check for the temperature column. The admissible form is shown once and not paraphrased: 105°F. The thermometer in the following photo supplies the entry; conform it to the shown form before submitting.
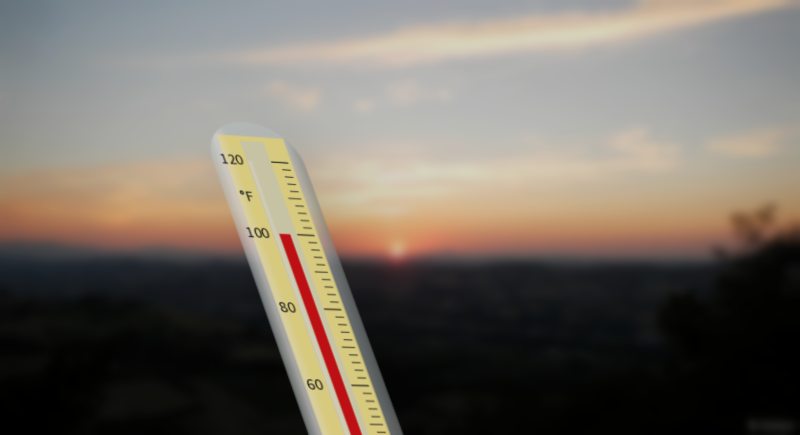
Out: 100°F
